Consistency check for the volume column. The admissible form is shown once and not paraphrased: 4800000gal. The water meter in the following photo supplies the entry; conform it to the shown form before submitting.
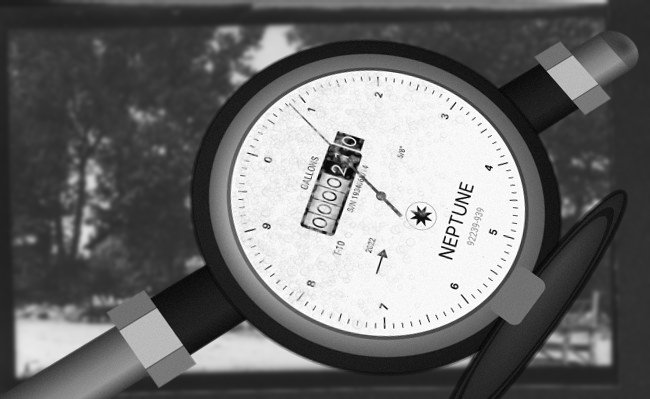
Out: 210.8gal
